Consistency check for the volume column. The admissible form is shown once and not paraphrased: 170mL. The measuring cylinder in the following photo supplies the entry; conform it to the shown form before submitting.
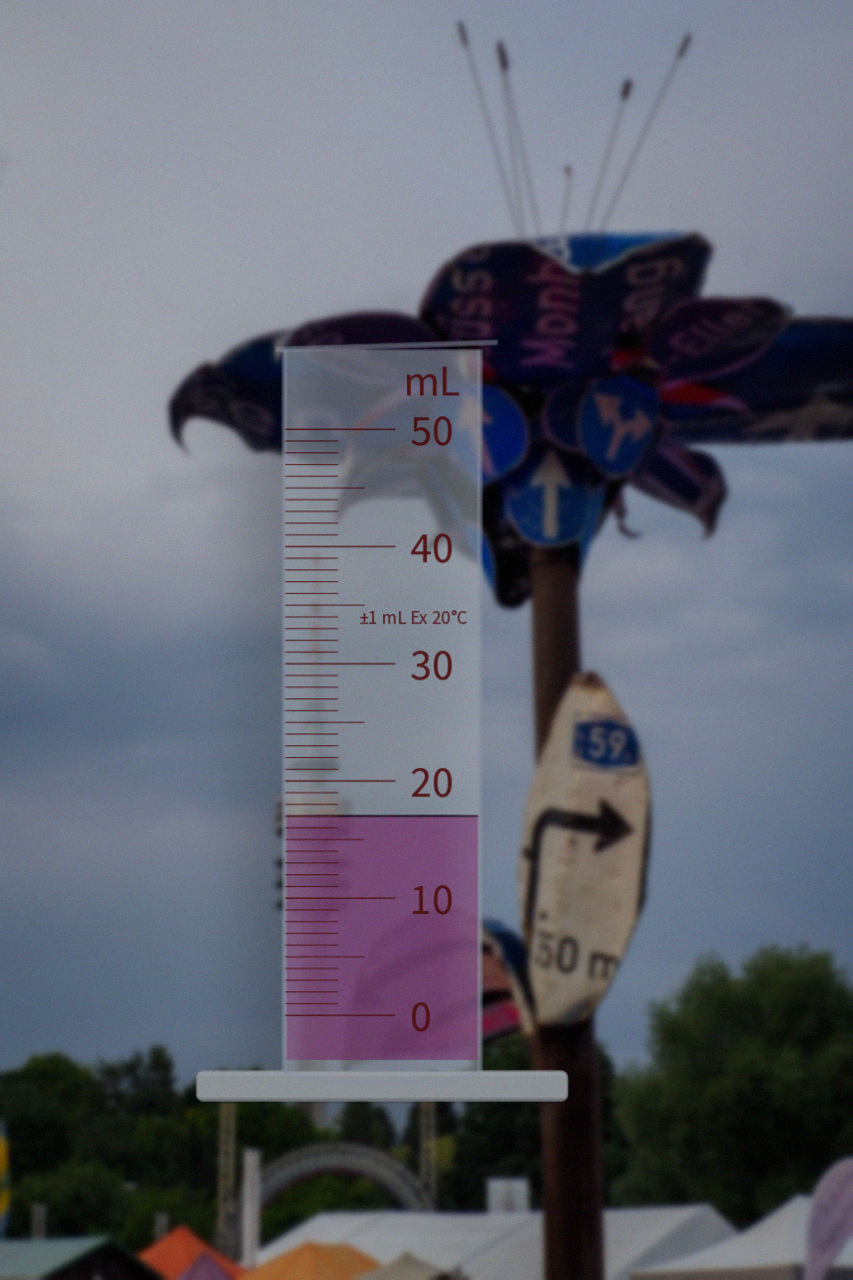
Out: 17mL
